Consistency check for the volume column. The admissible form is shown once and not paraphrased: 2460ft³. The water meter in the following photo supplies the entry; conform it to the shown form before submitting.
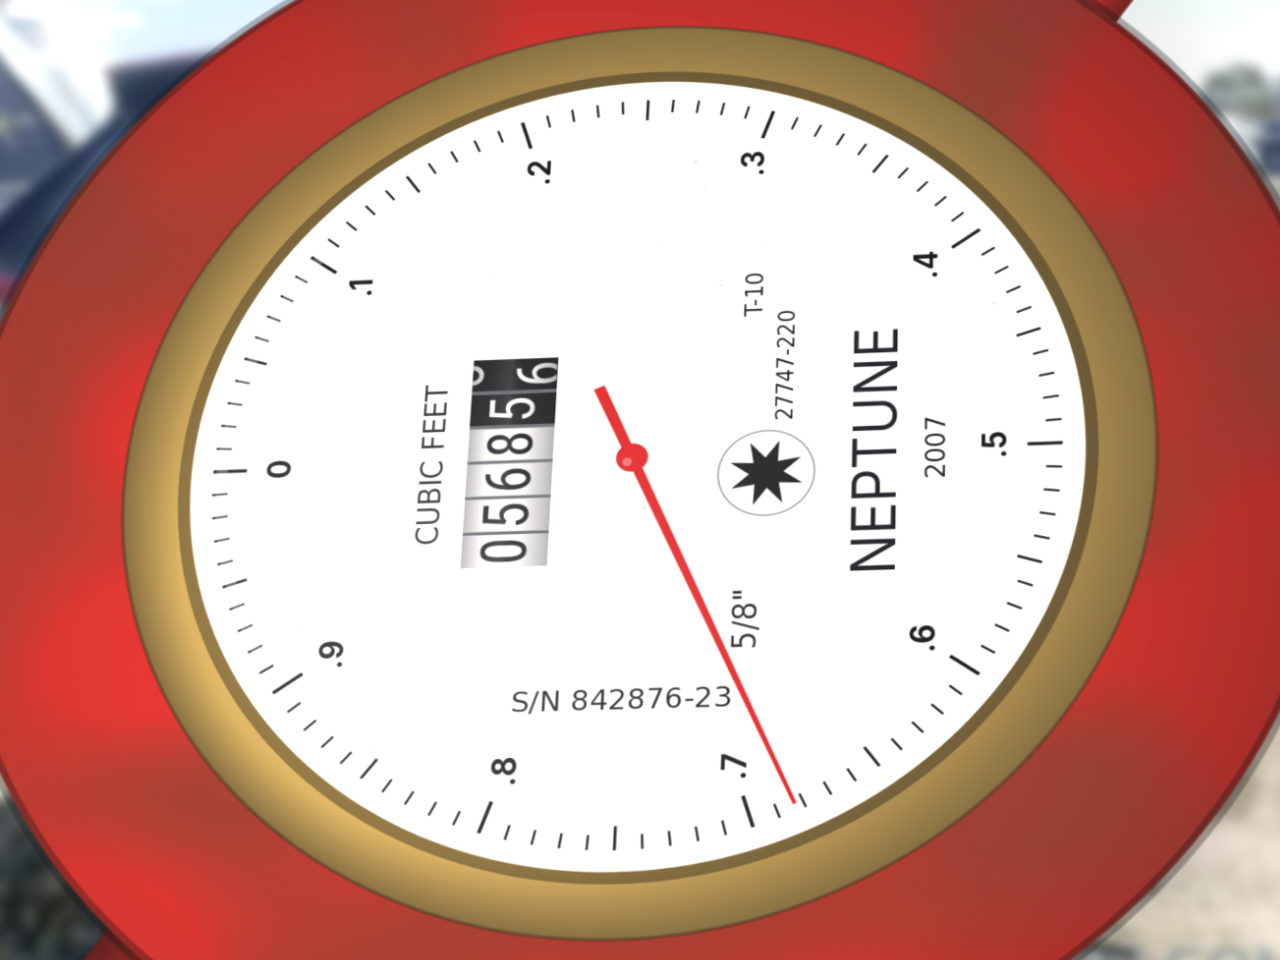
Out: 56855.68ft³
